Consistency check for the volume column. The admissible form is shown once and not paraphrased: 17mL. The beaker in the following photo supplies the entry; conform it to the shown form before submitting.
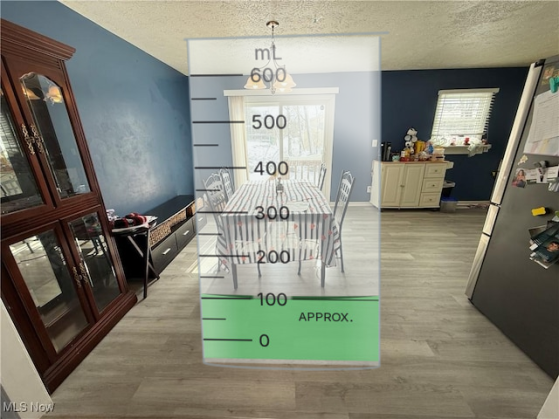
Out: 100mL
